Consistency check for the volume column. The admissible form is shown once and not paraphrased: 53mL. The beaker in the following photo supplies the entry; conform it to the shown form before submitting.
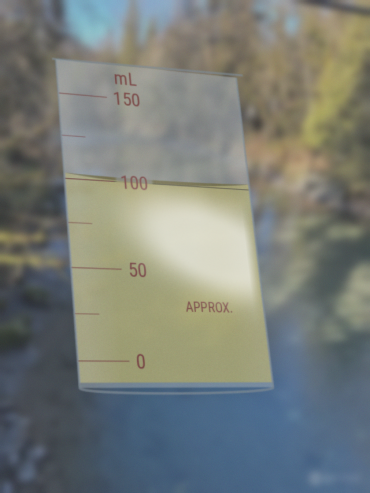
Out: 100mL
